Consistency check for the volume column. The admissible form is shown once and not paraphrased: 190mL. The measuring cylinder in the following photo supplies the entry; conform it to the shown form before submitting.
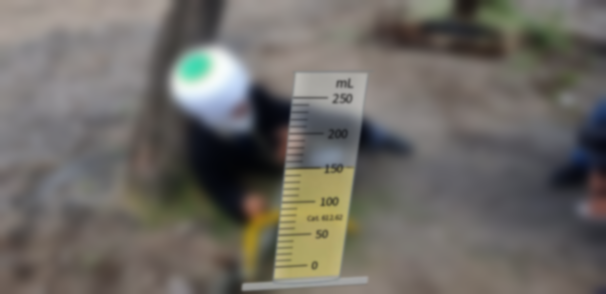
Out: 150mL
